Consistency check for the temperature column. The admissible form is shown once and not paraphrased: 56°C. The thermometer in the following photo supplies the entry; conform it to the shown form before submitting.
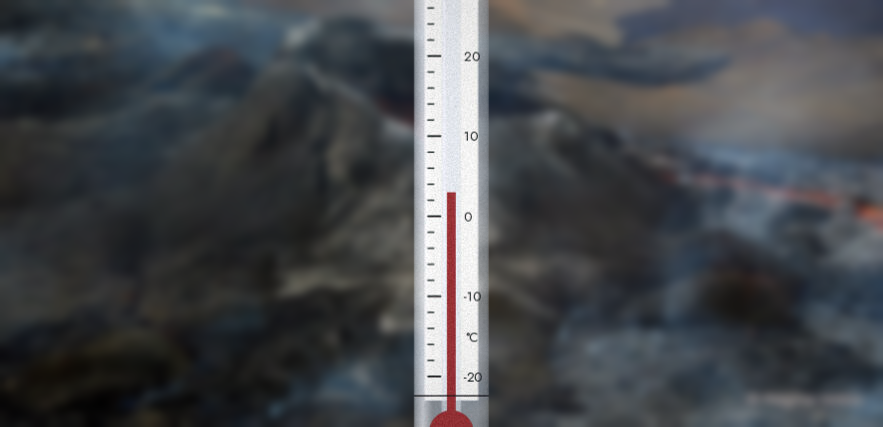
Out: 3°C
